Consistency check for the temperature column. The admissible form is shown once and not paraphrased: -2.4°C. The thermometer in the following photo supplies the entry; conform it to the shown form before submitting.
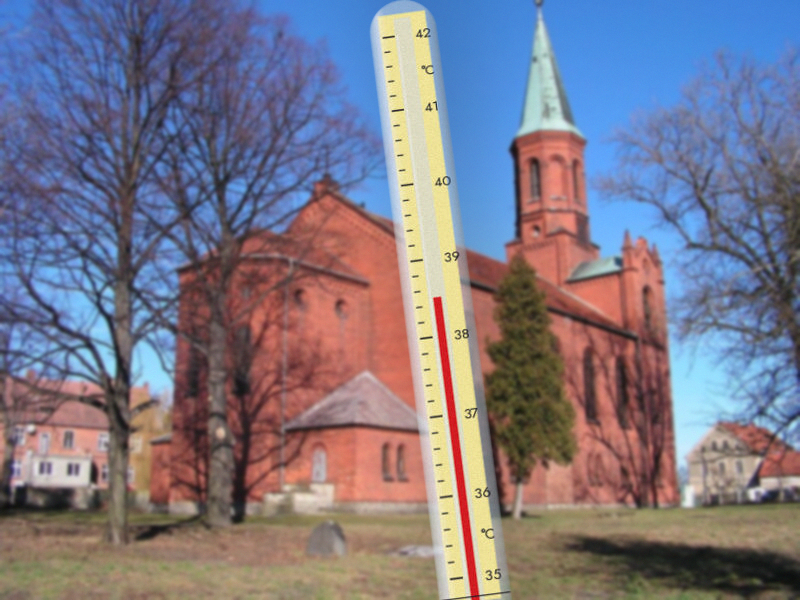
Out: 38.5°C
